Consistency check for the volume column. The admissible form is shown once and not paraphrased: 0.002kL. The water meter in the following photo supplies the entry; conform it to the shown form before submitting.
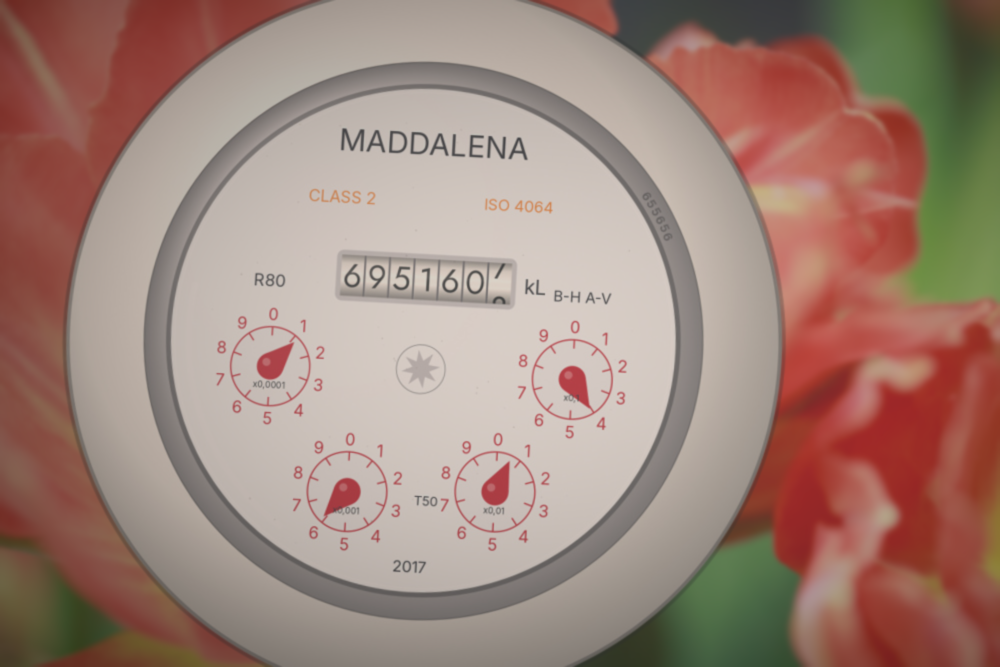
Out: 6951607.4061kL
